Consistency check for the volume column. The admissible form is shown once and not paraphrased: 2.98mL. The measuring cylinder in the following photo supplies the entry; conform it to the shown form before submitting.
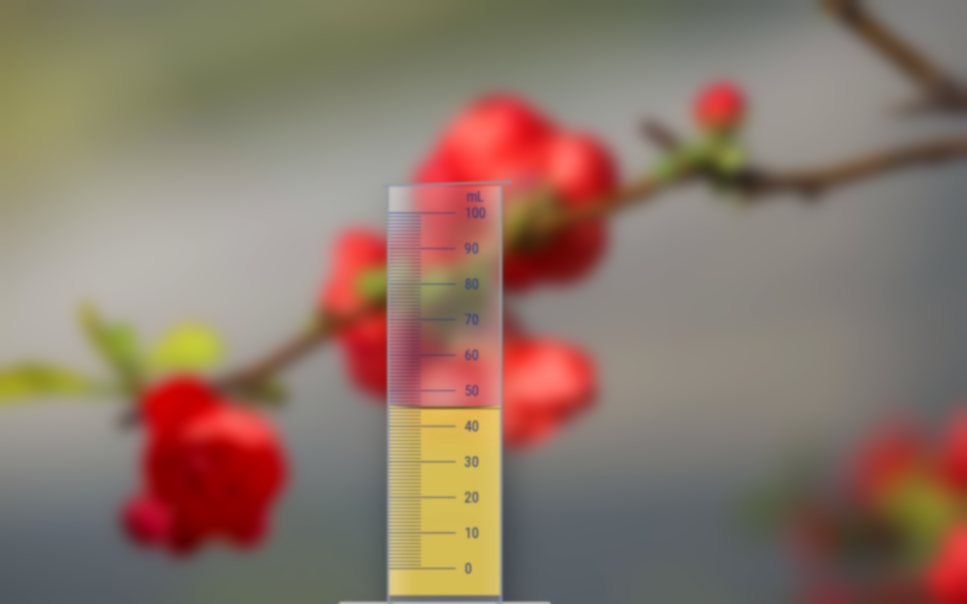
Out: 45mL
